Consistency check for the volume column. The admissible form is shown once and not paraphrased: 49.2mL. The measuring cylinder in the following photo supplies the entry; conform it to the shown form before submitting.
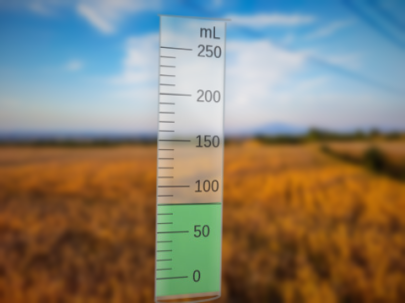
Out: 80mL
